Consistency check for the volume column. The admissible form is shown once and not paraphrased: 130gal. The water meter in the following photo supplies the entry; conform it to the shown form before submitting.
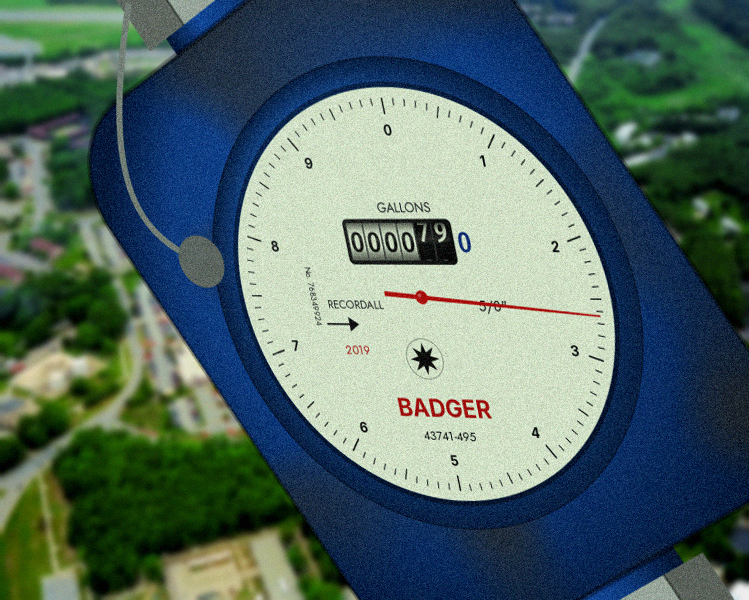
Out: 792.6gal
